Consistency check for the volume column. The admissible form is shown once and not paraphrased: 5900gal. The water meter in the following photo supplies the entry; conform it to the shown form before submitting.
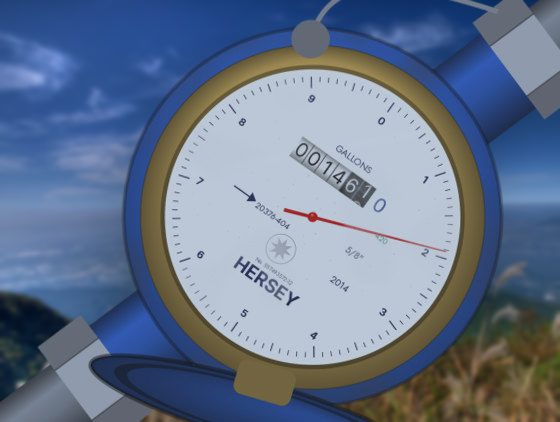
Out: 14611.9gal
